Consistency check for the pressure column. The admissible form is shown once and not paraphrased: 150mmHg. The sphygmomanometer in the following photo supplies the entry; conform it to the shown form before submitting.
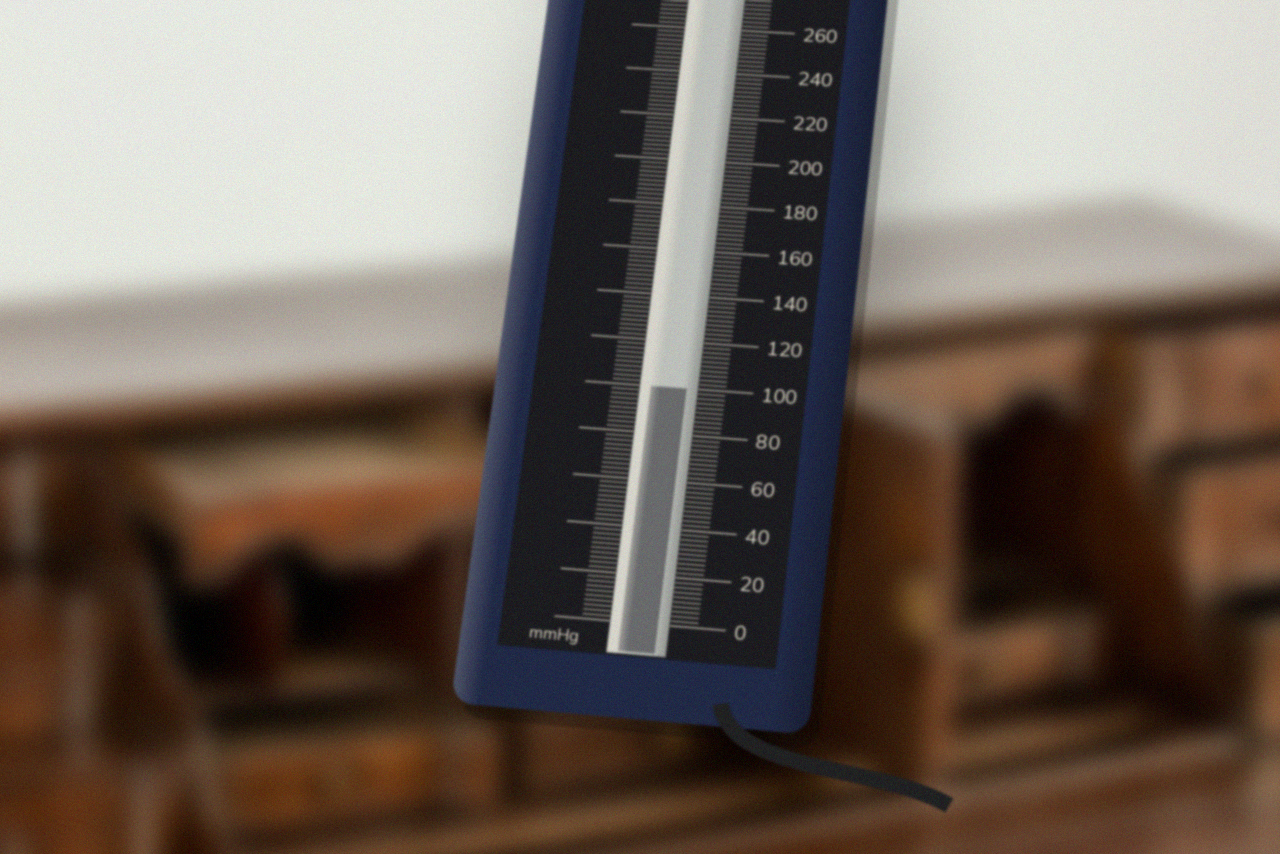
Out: 100mmHg
